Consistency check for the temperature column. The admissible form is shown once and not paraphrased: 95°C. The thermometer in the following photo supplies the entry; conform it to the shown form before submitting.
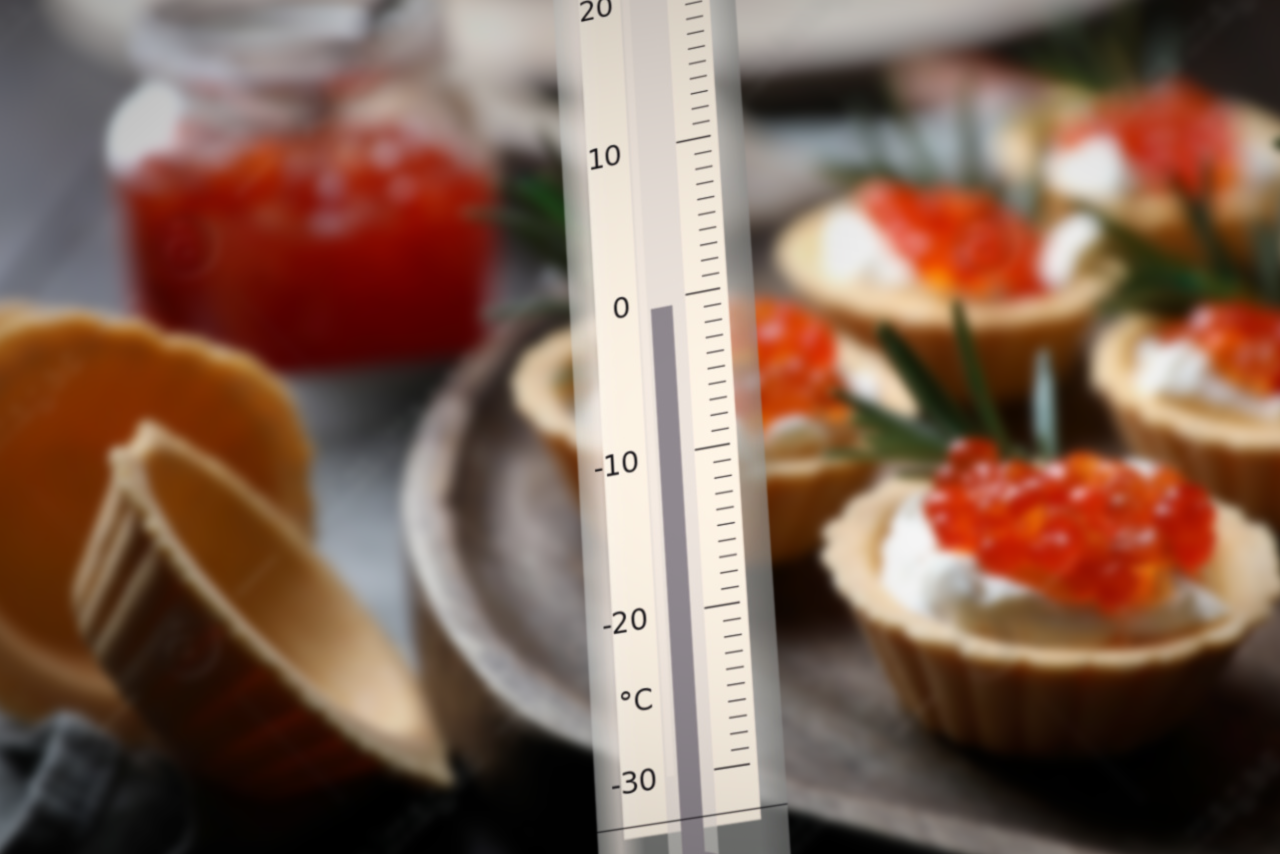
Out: -0.5°C
